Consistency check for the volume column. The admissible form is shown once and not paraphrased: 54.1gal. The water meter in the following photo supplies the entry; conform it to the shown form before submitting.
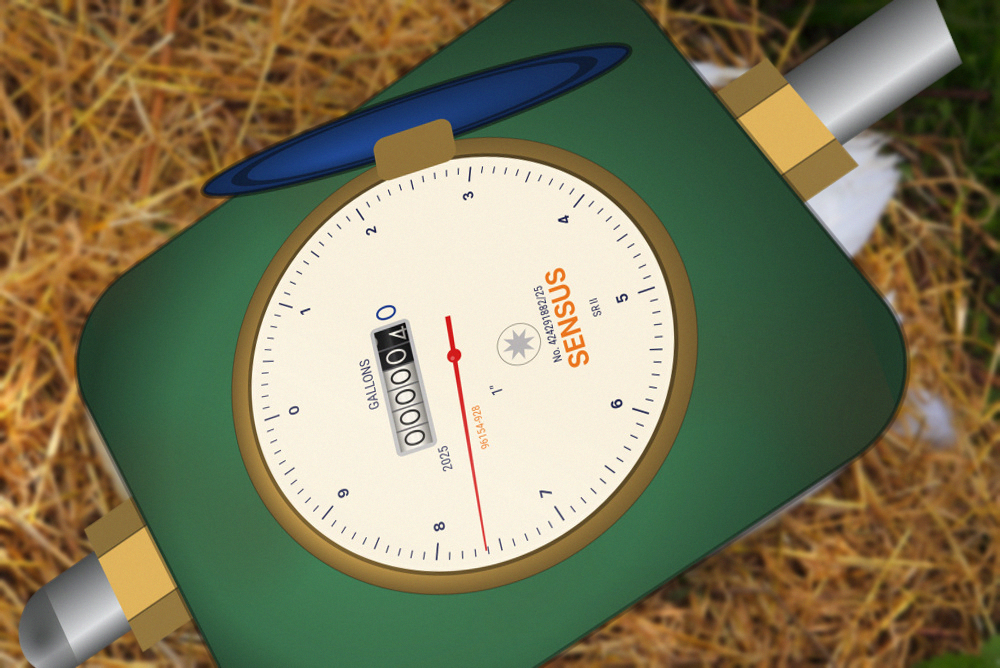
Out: 37.6gal
